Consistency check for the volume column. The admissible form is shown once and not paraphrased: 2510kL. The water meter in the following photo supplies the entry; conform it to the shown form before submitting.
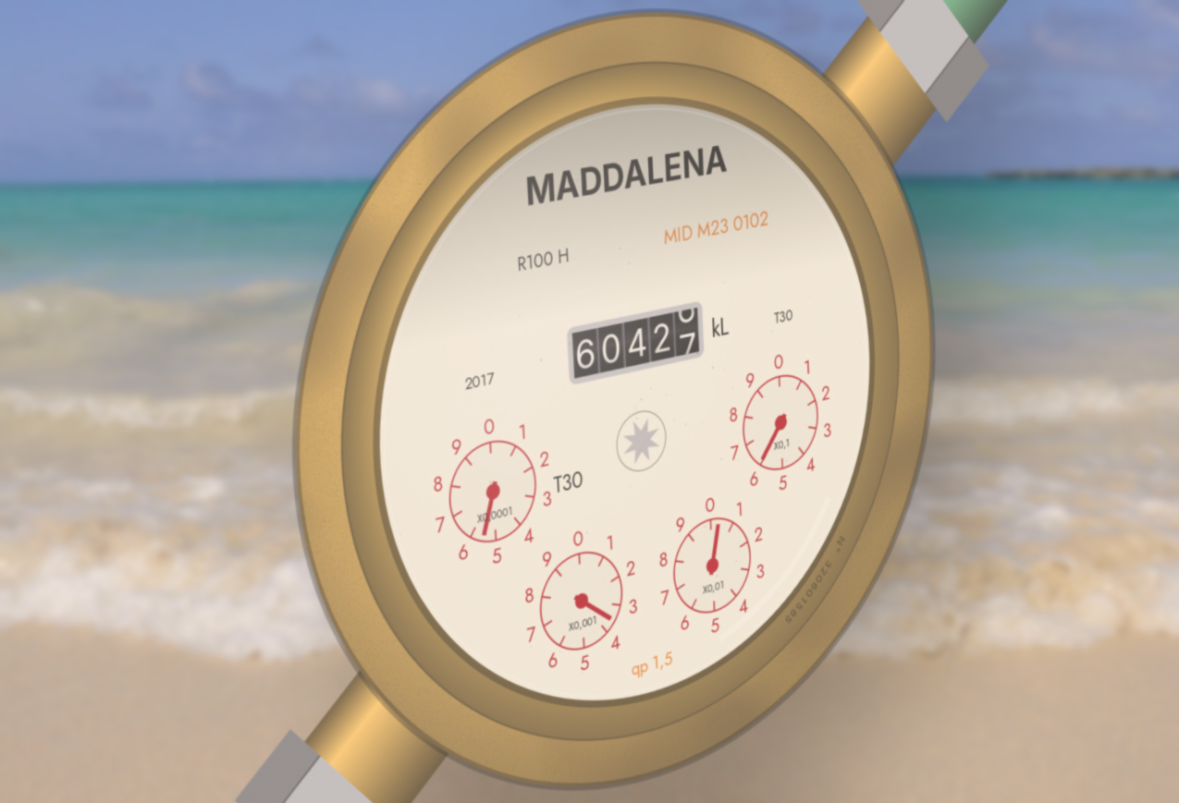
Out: 60426.6035kL
